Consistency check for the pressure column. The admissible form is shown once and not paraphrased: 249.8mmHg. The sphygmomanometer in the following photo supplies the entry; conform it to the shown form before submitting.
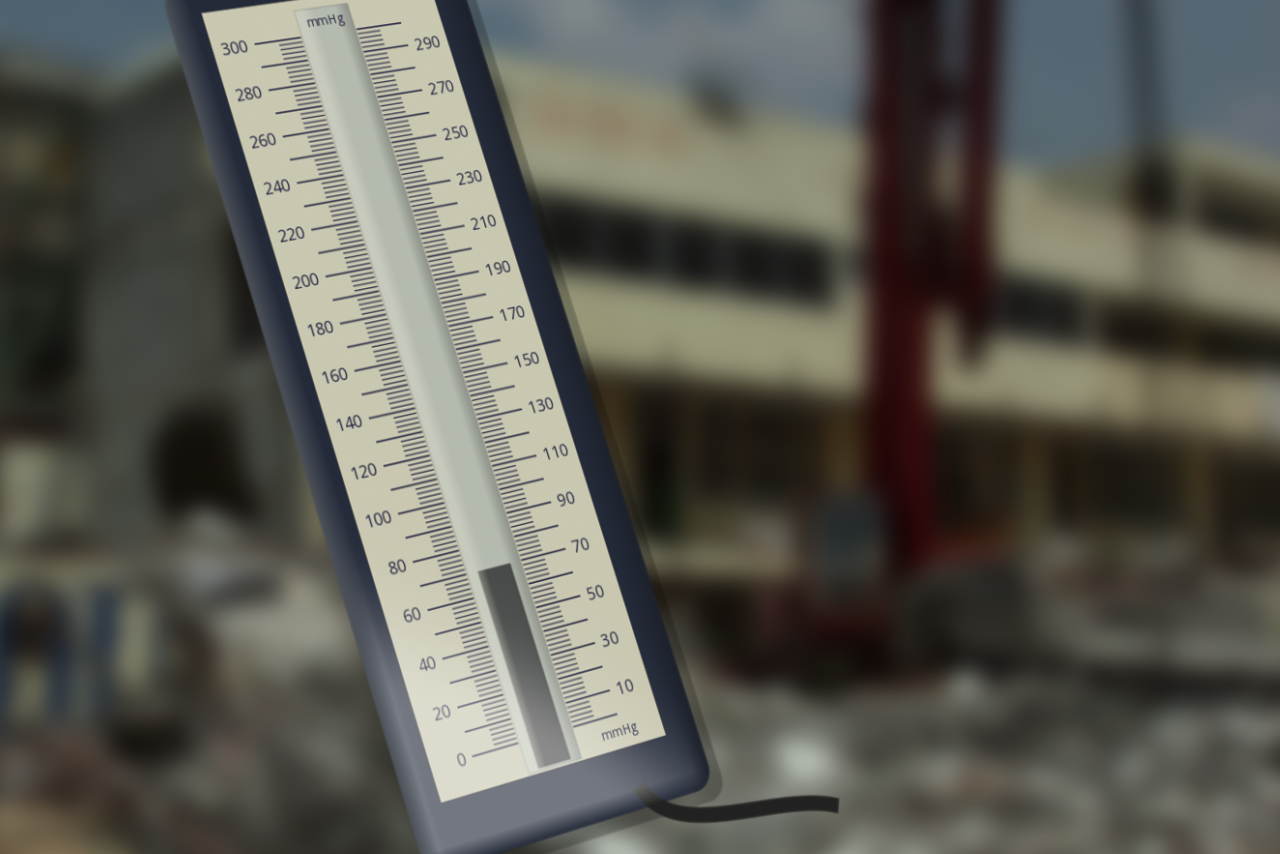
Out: 70mmHg
